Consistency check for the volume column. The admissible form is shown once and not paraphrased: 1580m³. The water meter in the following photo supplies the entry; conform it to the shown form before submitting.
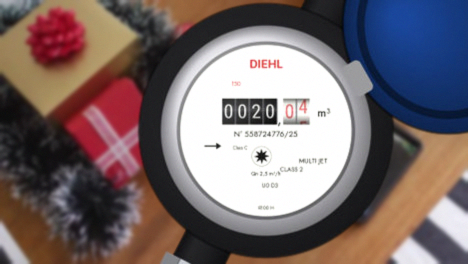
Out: 20.04m³
